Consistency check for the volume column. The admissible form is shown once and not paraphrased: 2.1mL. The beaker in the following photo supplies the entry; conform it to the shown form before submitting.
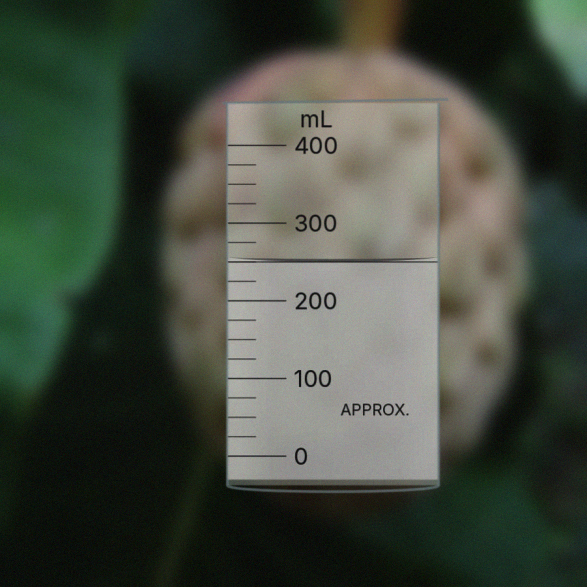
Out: 250mL
